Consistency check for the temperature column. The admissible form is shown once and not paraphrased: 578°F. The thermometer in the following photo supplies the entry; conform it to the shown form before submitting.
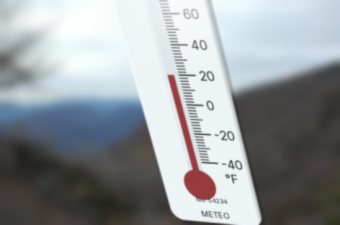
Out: 20°F
